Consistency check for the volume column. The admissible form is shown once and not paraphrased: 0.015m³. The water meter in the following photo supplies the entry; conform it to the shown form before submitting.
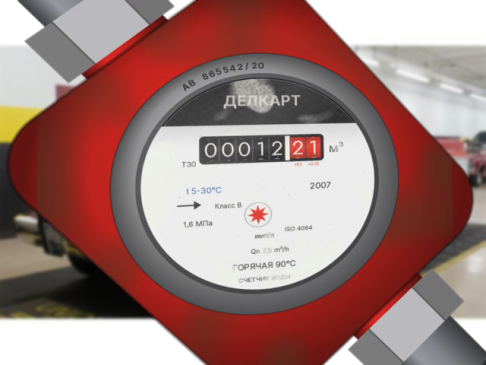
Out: 12.21m³
